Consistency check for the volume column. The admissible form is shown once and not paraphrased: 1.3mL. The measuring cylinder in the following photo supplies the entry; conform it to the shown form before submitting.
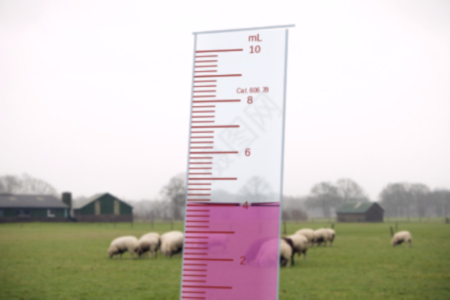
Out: 4mL
